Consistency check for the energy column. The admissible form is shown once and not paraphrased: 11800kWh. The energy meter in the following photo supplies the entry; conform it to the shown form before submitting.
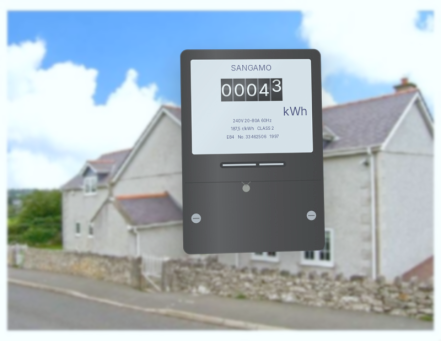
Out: 43kWh
